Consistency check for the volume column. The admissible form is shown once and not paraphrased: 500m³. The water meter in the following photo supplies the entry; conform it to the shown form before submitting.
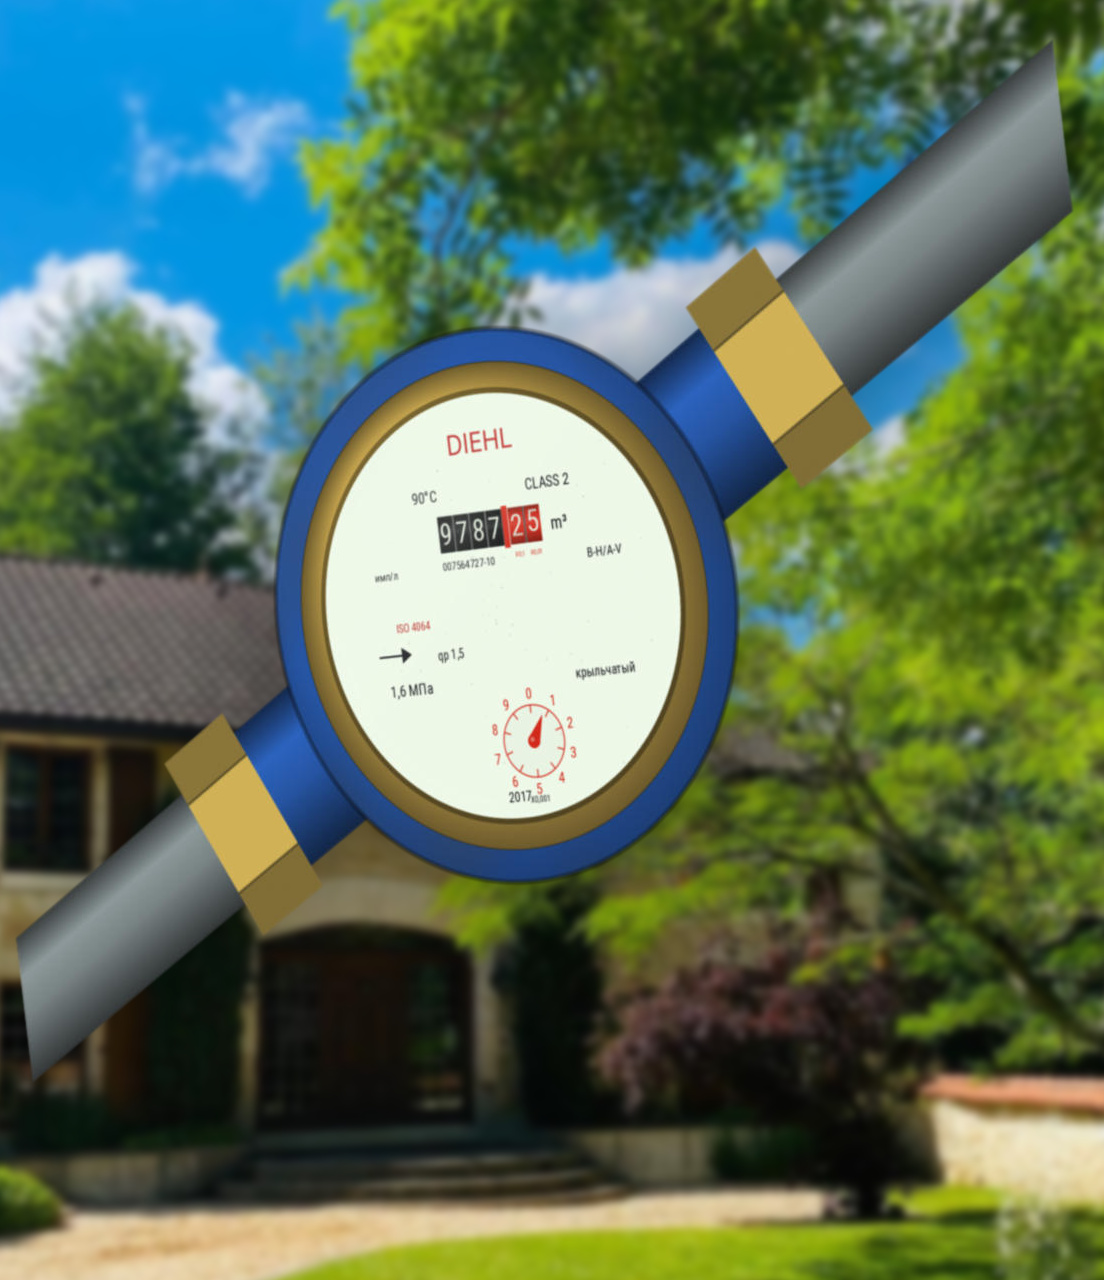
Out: 9787.250m³
